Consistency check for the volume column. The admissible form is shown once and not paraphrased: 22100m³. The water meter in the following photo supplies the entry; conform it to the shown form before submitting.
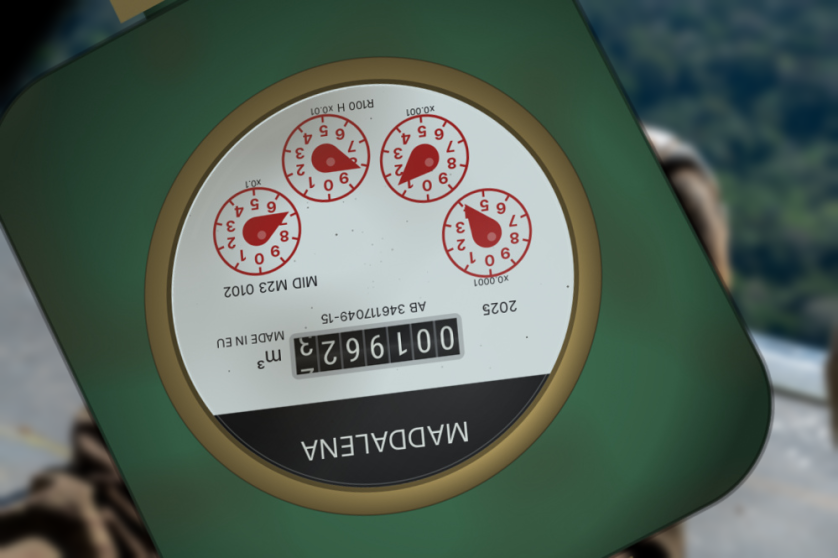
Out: 19622.6814m³
